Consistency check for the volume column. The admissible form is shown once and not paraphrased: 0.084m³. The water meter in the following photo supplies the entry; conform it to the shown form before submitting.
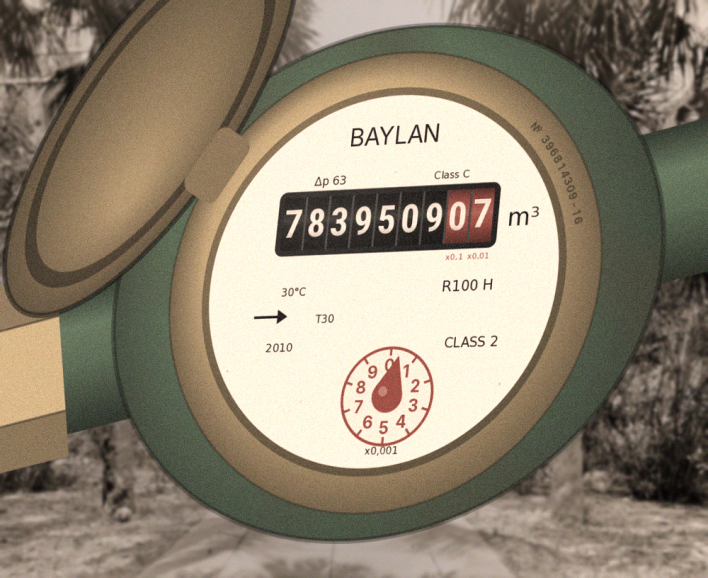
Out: 7839509.070m³
